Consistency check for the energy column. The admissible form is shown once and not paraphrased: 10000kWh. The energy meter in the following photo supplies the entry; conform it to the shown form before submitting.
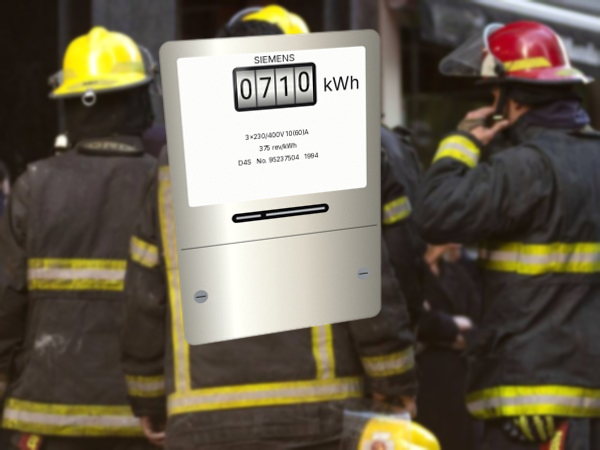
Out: 710kWh
